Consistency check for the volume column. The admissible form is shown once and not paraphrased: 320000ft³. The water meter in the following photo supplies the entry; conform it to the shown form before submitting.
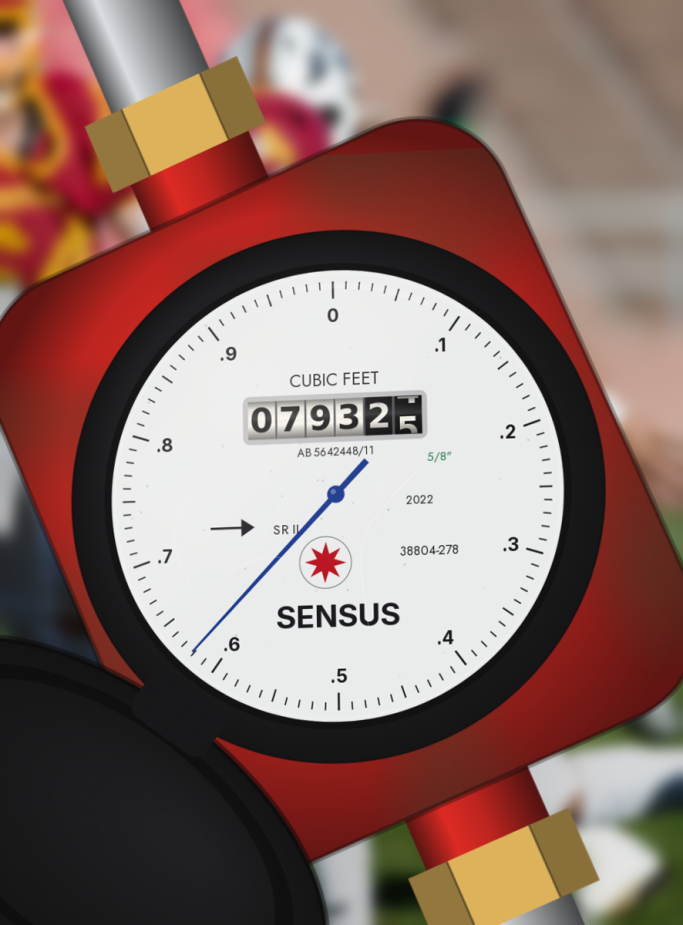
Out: 79324.62ft³
